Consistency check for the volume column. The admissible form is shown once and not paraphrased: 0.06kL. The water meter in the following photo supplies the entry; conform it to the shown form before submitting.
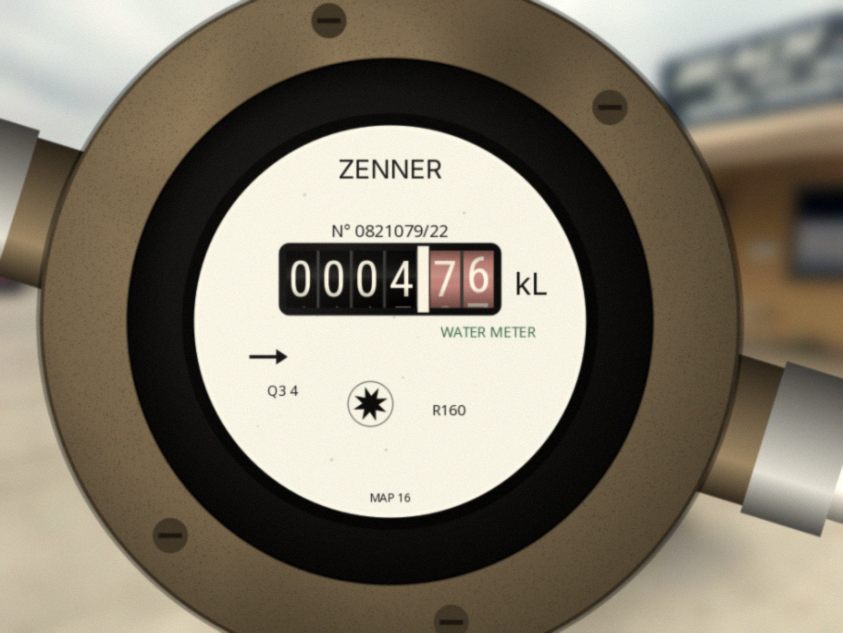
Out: 4.76kL
